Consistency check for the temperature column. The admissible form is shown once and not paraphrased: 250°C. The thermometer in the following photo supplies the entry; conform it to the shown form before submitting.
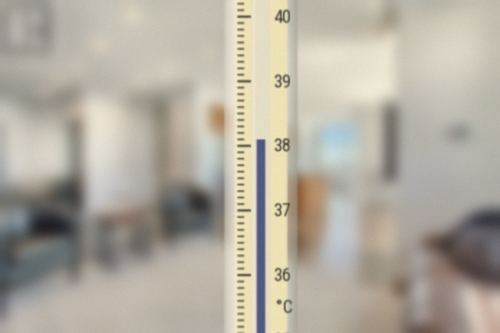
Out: 38.1°C
